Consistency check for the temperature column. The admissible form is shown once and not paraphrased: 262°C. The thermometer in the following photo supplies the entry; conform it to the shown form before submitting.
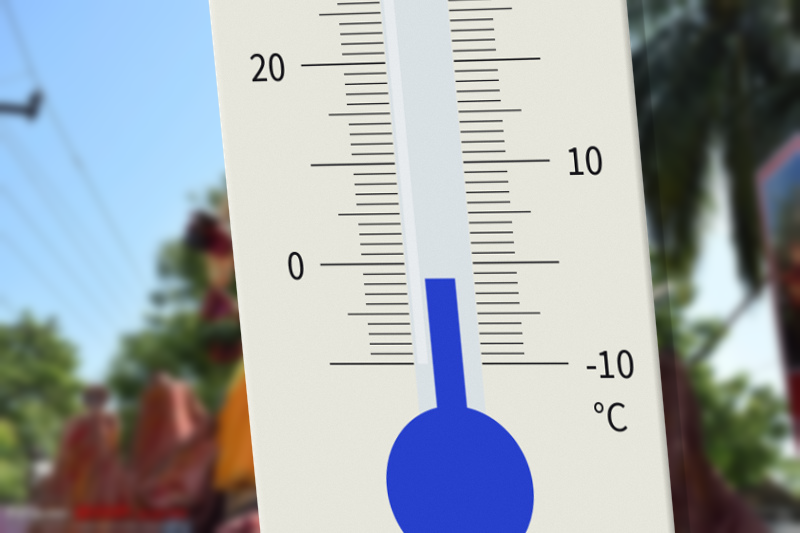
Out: -1.5°C
